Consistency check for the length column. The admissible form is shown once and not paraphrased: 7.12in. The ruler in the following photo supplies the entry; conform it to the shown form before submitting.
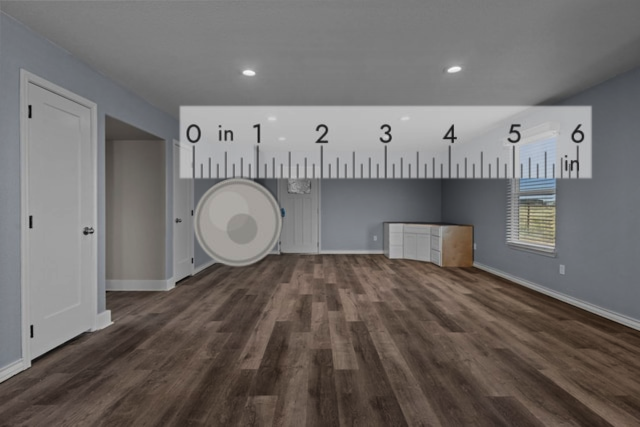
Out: 1.375in
